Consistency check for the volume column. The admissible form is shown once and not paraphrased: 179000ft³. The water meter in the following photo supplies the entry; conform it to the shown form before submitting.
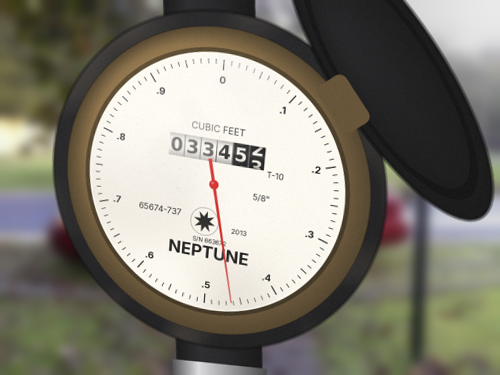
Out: 33452.46ft³
